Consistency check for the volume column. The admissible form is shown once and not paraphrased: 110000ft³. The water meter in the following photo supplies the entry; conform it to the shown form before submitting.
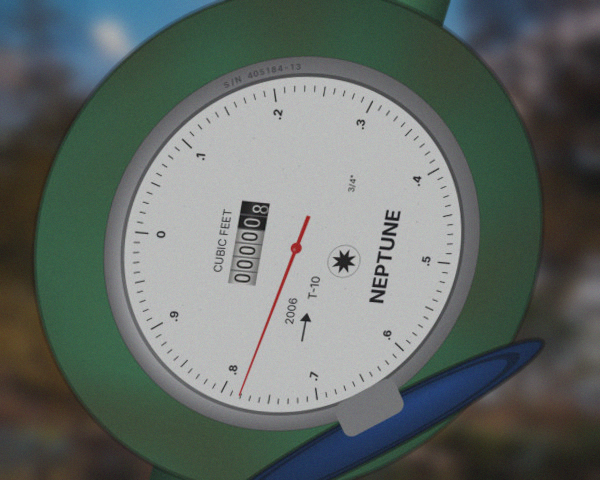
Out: 7.78ft³
